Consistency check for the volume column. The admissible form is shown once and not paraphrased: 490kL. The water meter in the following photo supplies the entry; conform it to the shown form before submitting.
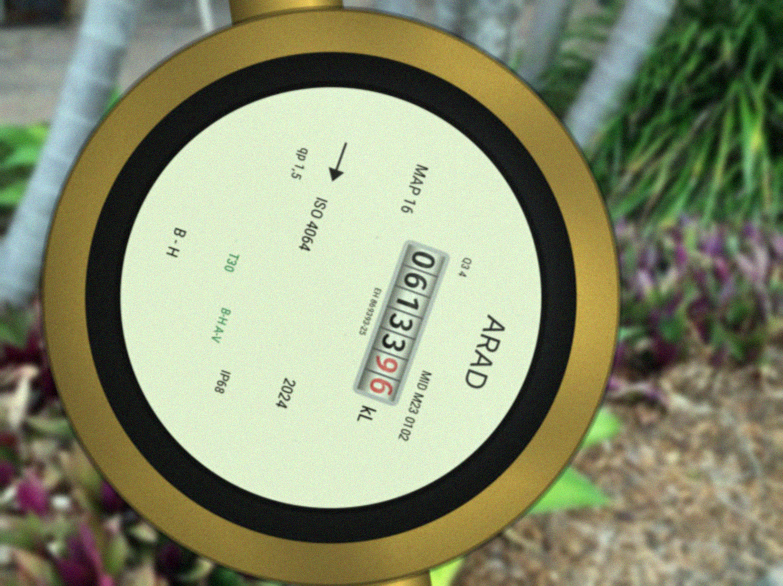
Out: 6133.96kL
